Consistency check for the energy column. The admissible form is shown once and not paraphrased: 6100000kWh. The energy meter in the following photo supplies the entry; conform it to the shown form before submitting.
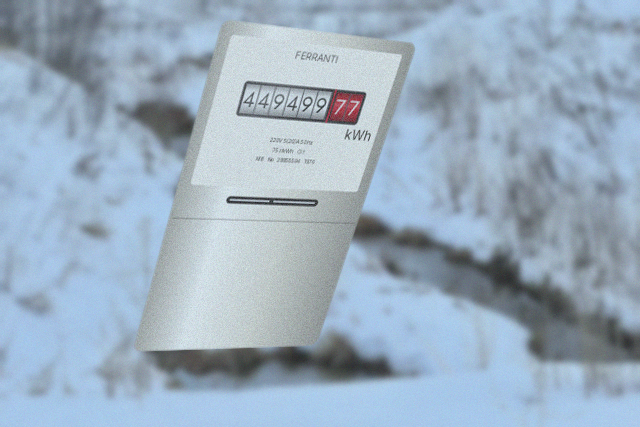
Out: 449499.77kWh
